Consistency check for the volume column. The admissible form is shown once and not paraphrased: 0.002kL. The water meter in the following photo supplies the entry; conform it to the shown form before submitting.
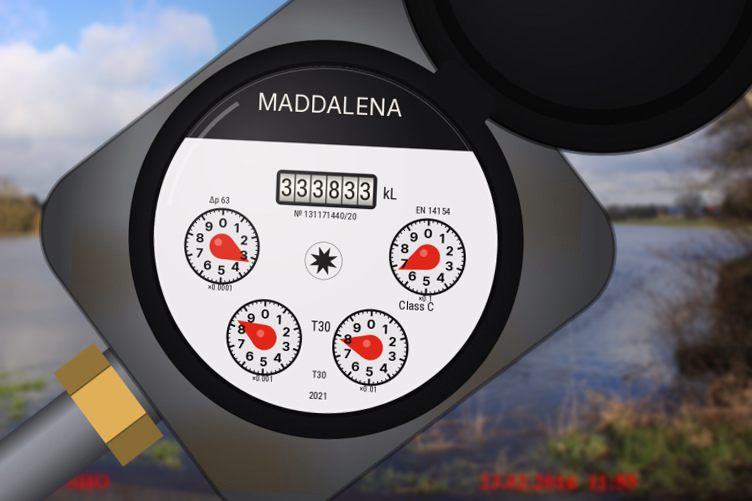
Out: 333833.6783kL
